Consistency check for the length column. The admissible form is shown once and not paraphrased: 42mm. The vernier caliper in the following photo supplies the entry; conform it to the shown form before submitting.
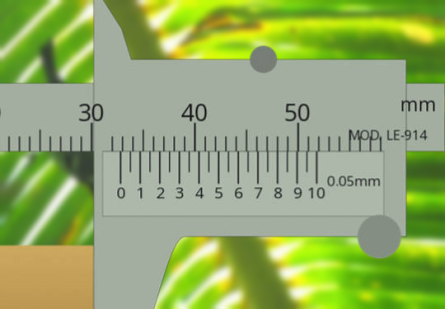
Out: 32.8mm
